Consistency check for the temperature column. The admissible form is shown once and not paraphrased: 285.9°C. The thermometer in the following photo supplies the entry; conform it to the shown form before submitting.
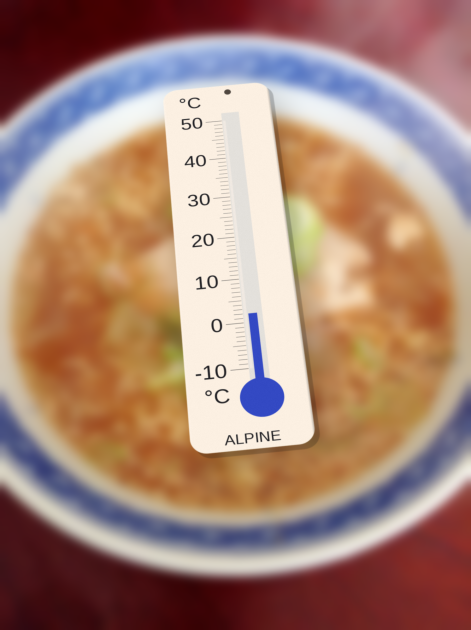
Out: 2°C
